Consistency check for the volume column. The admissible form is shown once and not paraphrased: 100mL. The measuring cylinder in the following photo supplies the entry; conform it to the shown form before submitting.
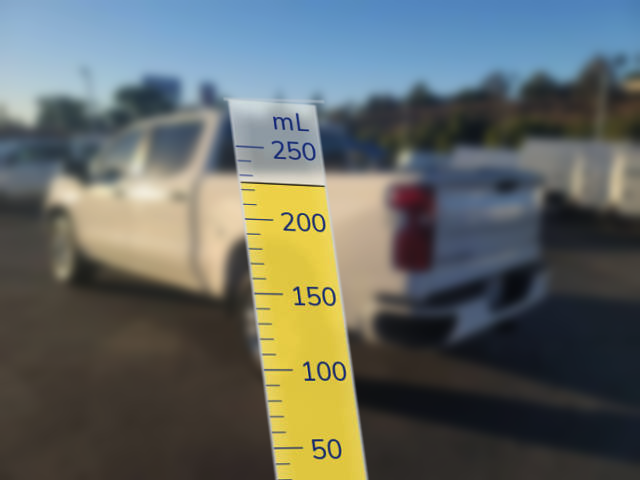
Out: 225mL
